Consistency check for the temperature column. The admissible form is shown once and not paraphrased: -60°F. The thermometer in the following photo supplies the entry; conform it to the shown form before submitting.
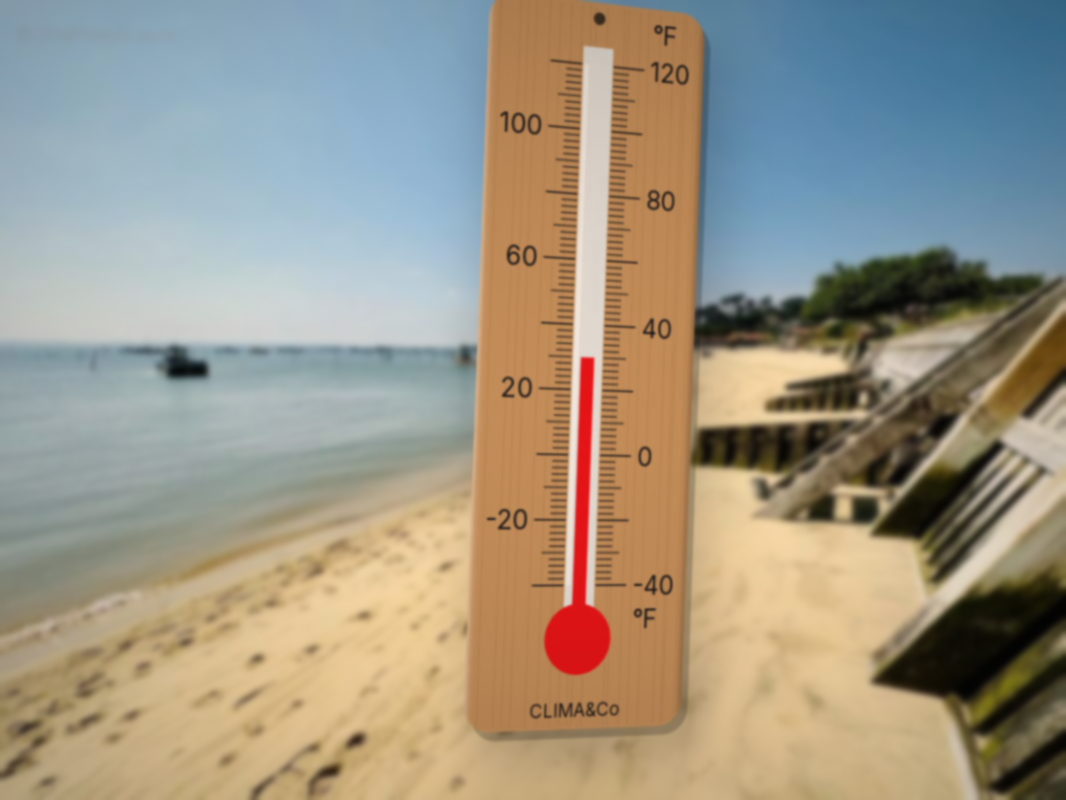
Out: 30°F
